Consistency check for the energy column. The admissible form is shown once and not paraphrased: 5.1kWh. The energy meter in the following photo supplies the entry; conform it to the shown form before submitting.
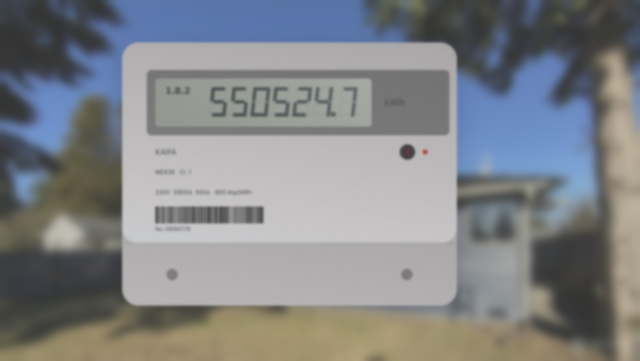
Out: 550524.7kWh
